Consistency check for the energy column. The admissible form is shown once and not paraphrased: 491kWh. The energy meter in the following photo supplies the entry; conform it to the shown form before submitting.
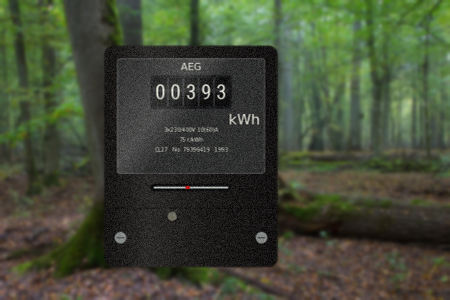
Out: 393kWh
